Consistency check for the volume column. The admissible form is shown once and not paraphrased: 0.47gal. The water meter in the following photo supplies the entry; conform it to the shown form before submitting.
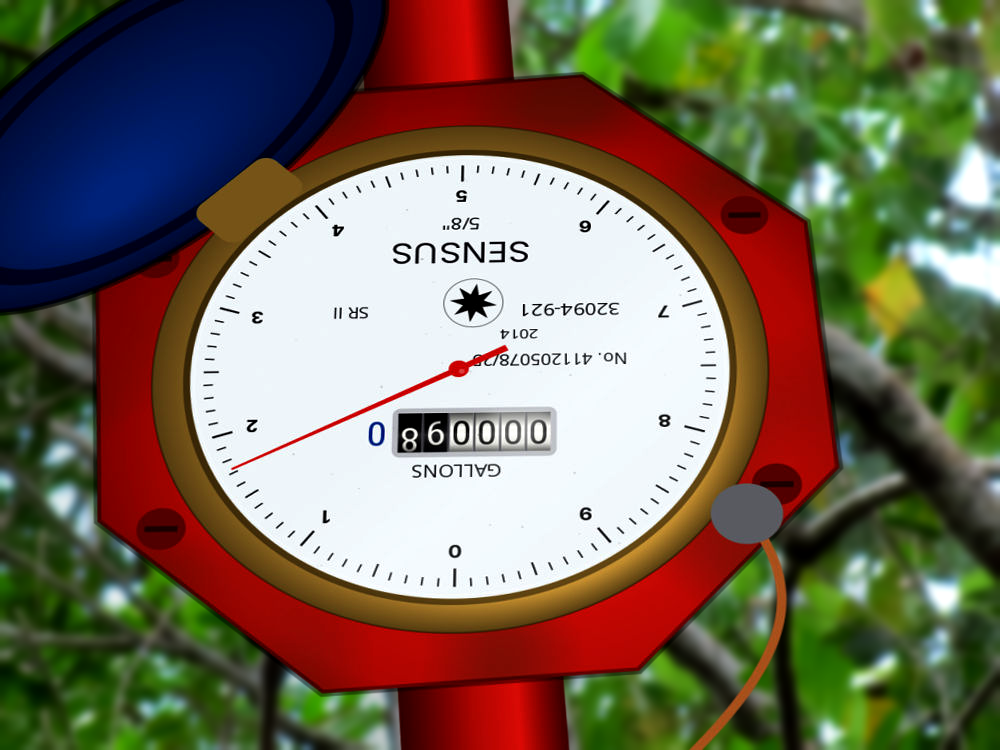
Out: 981.7gal
